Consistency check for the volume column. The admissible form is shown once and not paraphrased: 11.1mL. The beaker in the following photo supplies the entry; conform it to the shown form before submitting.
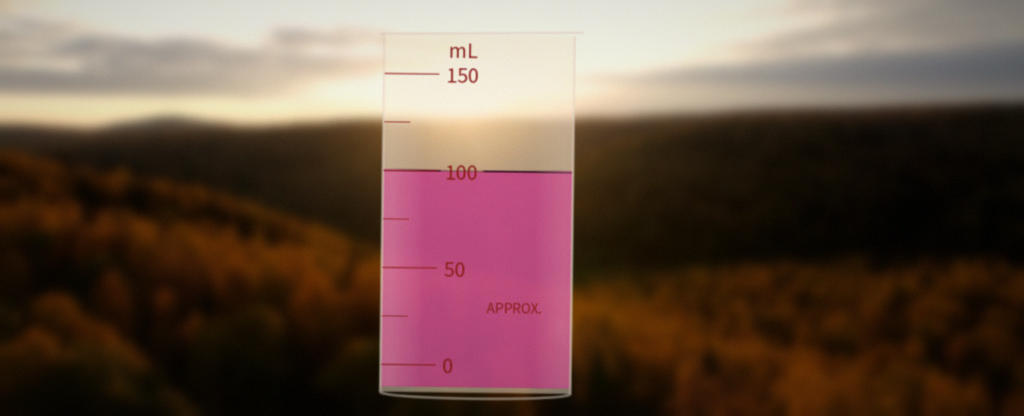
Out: 100mL
